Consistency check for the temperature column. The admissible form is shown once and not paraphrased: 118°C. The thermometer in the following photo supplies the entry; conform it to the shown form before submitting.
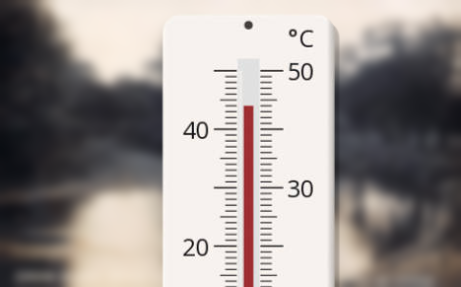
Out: 44°C
